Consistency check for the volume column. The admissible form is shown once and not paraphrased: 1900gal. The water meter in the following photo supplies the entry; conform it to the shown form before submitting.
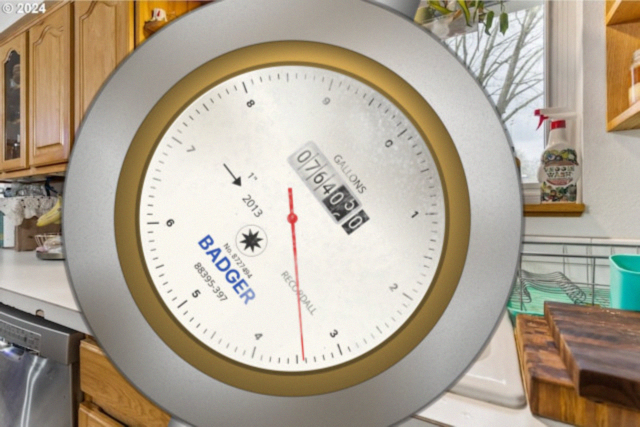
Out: 764053.4gal
